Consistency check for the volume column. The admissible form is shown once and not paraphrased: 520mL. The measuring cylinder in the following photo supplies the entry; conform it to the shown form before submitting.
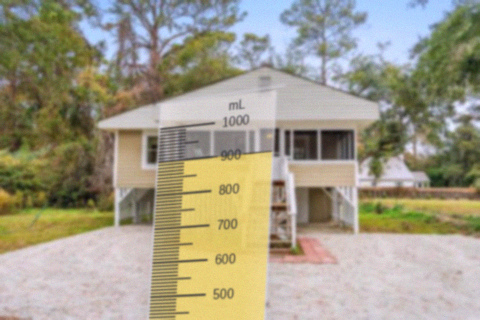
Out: 900mL
